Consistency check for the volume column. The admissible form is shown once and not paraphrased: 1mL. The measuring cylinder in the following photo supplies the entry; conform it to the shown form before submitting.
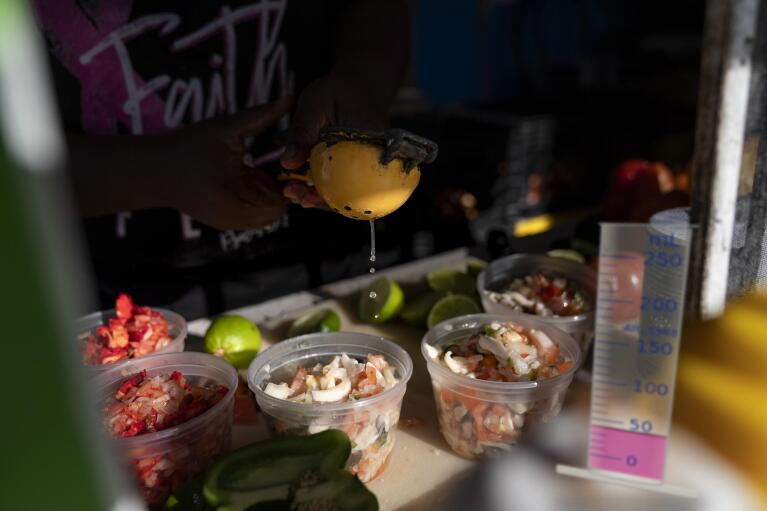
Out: 40mL
